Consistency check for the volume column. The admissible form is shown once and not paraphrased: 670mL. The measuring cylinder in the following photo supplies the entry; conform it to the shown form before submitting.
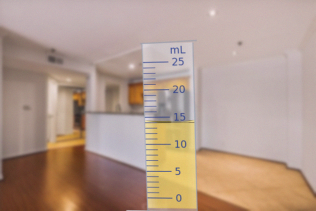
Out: 14mL
